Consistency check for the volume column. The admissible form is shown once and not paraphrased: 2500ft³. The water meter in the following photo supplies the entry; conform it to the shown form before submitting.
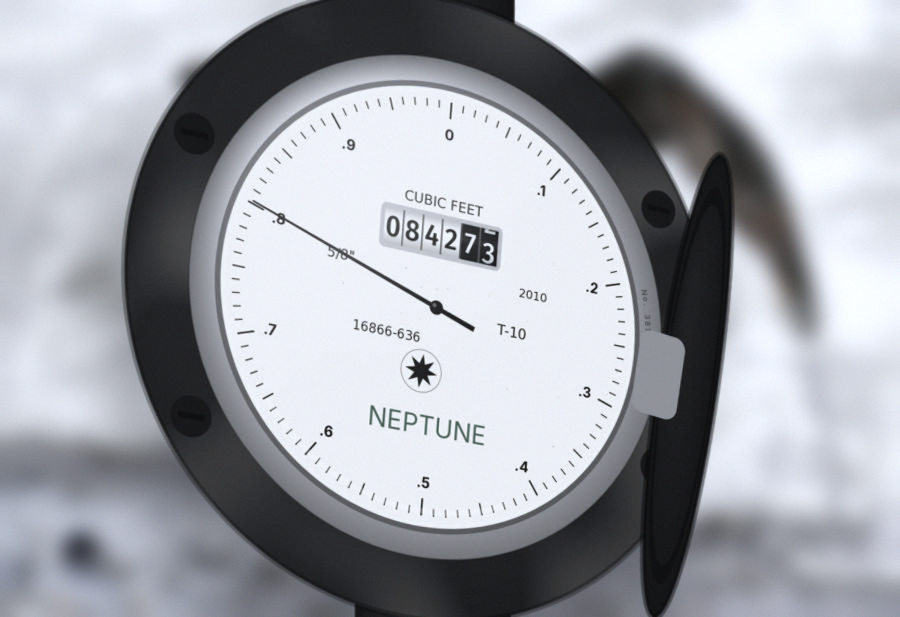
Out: 84272.80ft³
